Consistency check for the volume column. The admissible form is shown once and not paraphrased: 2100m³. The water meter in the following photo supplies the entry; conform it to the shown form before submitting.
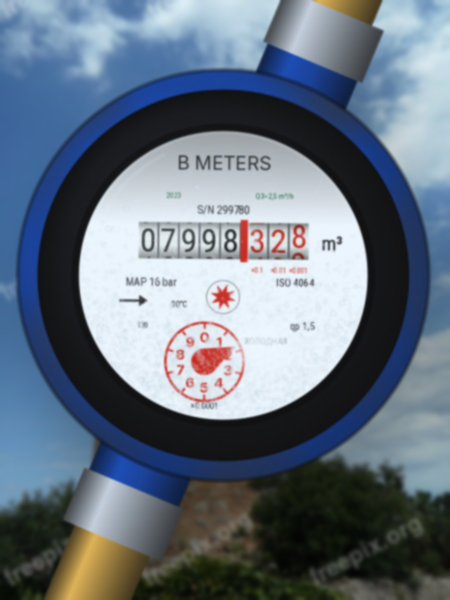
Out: 7998.3281m³
